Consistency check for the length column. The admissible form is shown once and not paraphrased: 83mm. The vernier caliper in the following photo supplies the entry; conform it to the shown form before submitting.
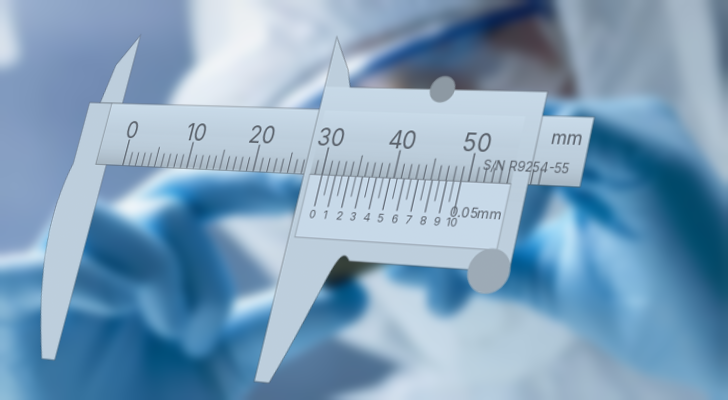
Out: 30.0mm
